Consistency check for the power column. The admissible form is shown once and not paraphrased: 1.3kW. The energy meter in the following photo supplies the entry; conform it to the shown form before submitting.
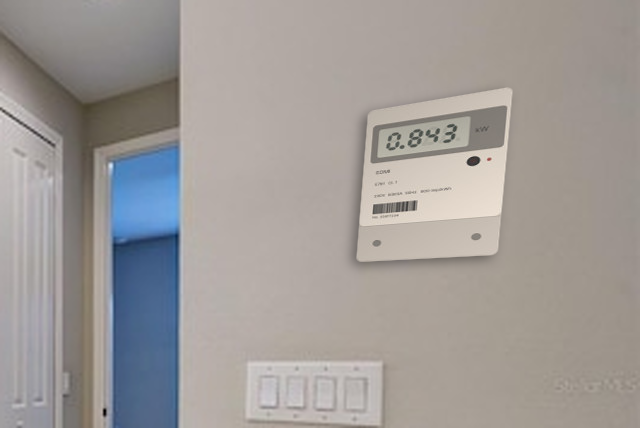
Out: 0.843kW
